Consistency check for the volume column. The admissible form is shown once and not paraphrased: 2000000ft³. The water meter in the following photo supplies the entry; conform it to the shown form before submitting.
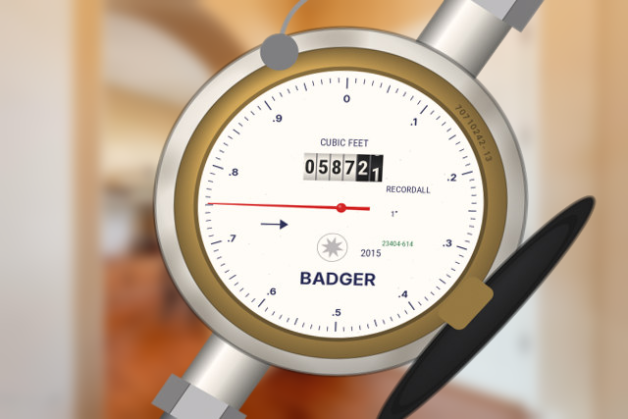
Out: 58720.75ft³
